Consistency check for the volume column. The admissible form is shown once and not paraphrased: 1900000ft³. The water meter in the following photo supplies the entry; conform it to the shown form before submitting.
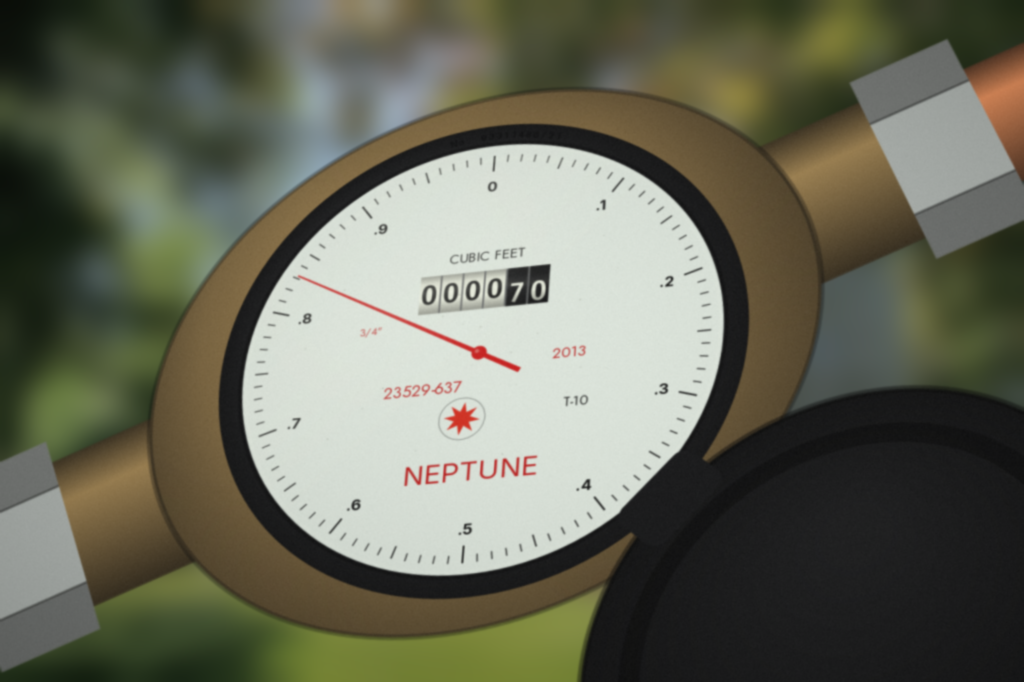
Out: 69.83ft³
